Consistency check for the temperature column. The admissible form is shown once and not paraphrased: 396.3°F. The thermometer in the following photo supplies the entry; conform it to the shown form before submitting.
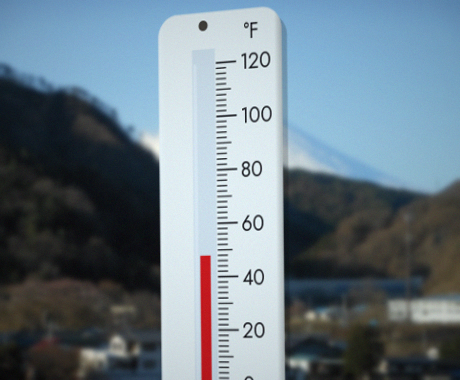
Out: 48°F
